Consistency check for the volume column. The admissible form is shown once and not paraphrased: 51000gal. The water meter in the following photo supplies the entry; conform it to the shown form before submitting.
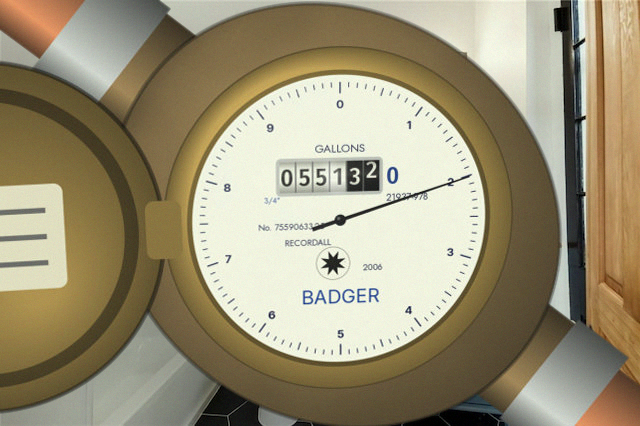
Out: 551322.0gal
